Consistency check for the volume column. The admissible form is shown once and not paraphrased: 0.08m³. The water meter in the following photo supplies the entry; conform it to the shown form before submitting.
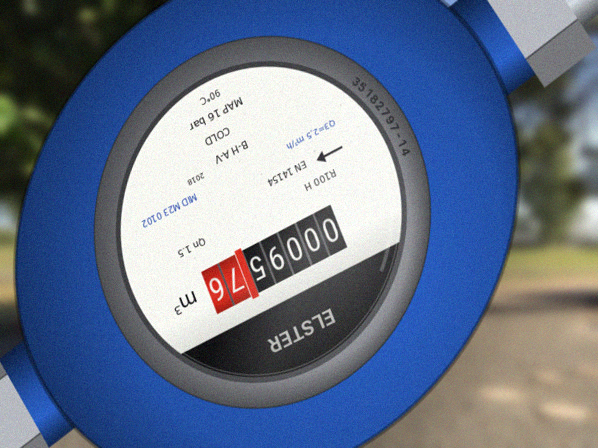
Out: 95.76m³
